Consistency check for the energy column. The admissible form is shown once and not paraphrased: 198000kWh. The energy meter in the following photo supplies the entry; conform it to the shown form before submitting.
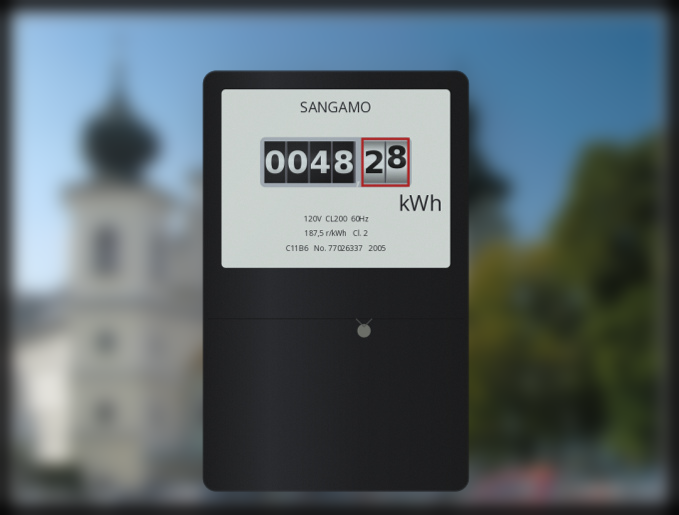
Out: 48.28kWh
